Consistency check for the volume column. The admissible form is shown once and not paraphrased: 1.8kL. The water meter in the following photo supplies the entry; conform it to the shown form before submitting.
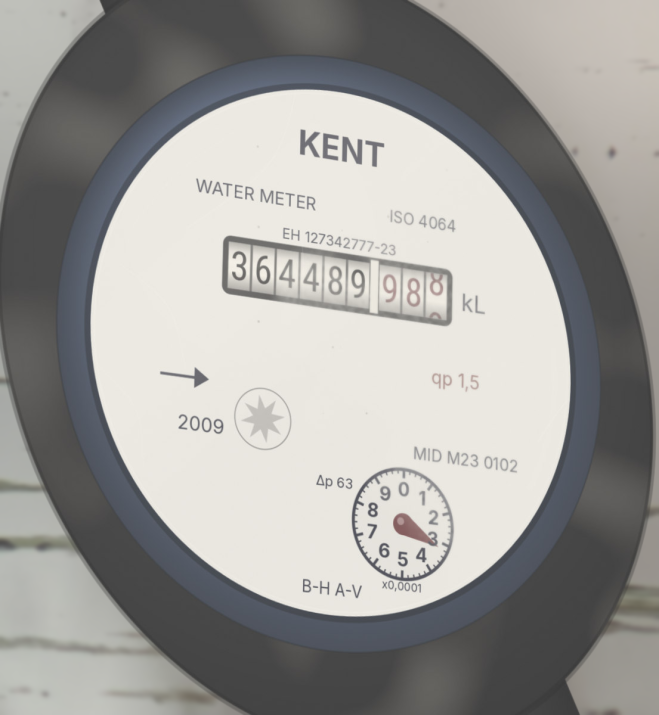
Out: 364489.9883kL
